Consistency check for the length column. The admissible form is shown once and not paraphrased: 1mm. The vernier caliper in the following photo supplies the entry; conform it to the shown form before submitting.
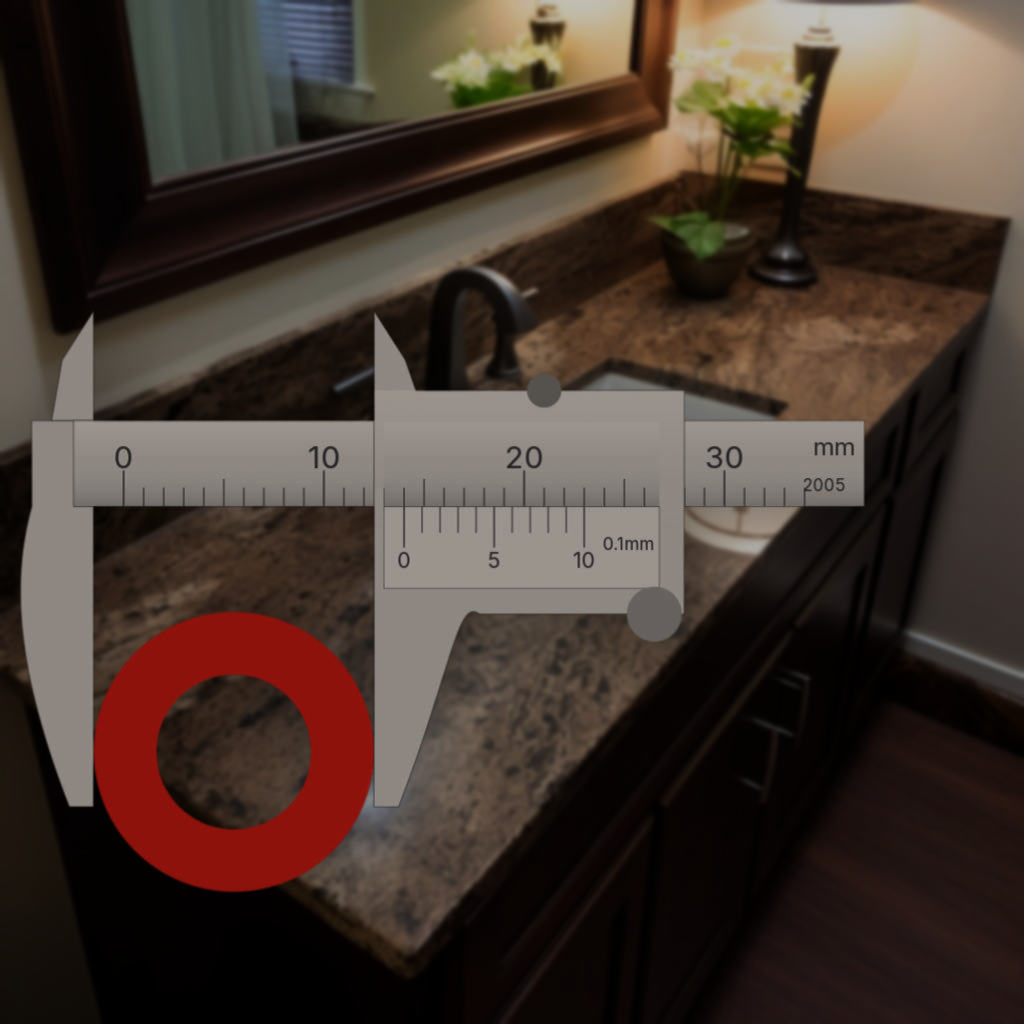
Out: 14.0mm
